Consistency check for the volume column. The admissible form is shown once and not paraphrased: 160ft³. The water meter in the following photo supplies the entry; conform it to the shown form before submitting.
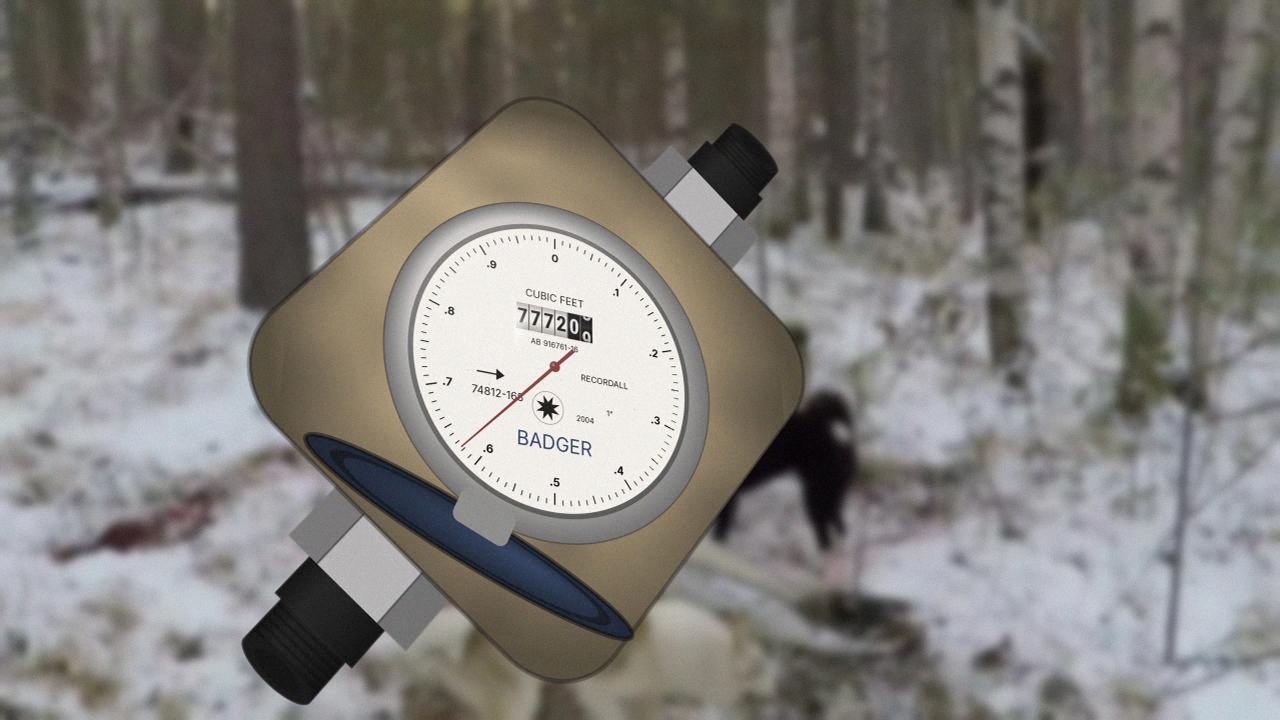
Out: 777208.62ft³
